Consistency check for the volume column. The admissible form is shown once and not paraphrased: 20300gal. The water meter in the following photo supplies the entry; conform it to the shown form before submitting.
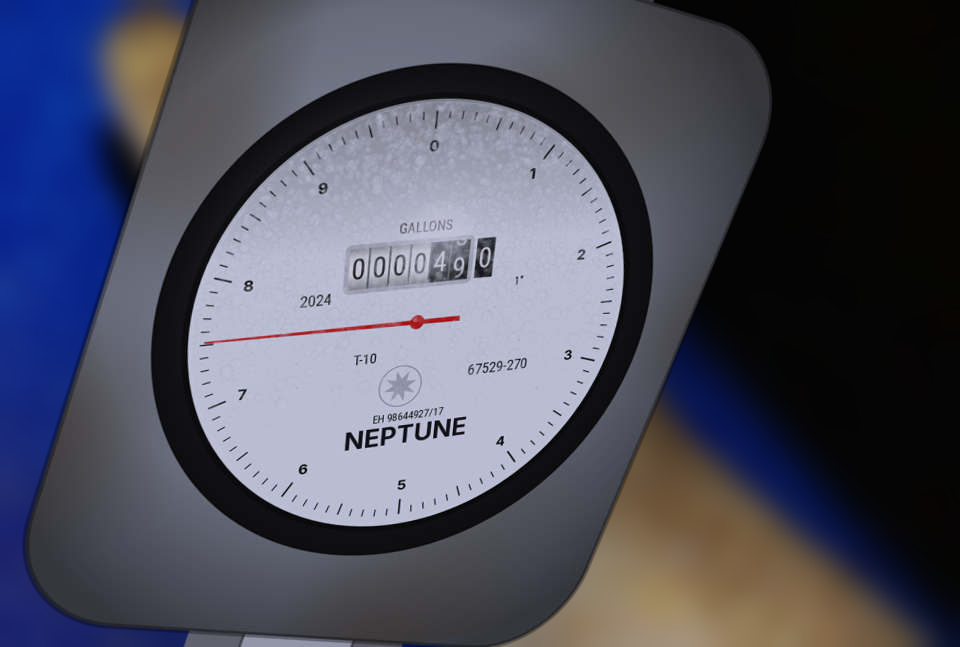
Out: 487.5gal
